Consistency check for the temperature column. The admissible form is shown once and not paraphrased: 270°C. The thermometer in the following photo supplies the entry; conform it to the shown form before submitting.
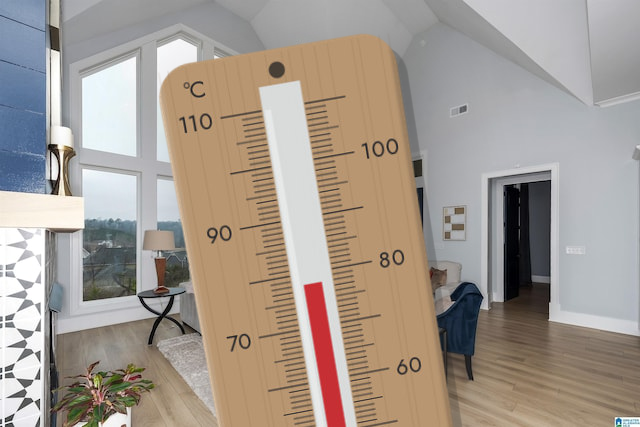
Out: 78°C
